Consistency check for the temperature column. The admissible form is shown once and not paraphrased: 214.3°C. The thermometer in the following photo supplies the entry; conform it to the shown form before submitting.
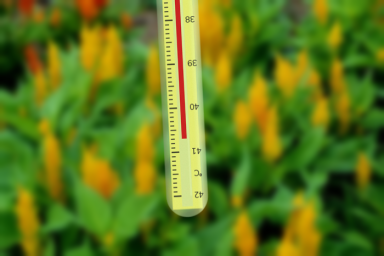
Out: 40.7°C
